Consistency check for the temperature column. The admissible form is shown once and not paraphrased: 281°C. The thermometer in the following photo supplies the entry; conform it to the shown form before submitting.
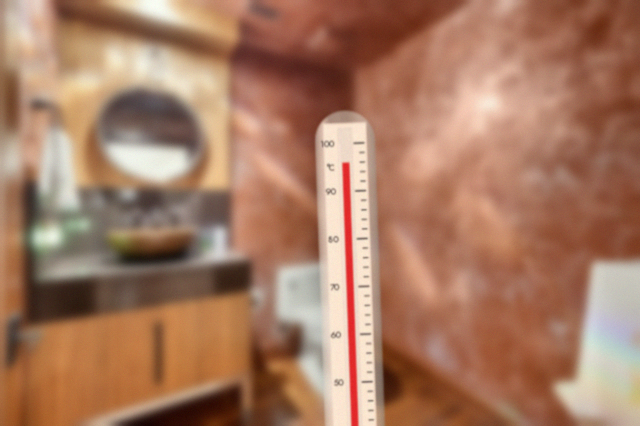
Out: 96°C
